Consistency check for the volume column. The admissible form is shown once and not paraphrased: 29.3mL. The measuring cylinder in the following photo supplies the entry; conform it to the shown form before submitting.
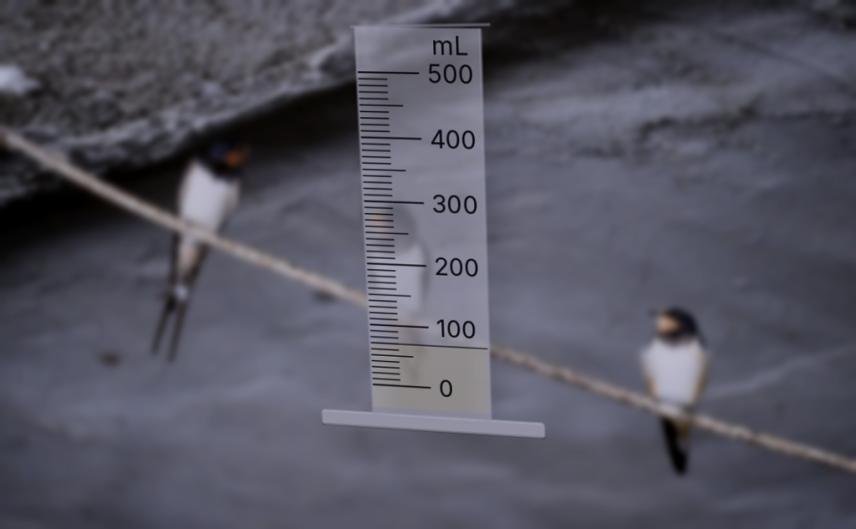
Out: 70mL
